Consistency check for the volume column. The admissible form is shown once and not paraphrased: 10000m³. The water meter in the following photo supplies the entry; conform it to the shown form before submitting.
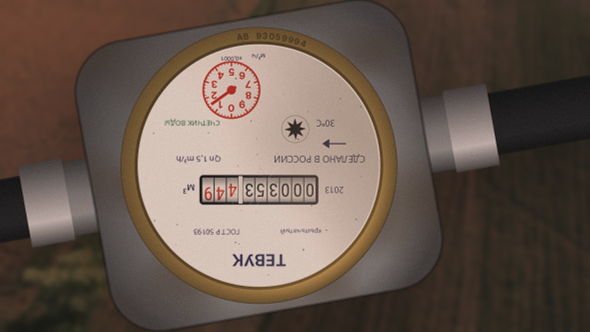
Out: 353.4491m³
